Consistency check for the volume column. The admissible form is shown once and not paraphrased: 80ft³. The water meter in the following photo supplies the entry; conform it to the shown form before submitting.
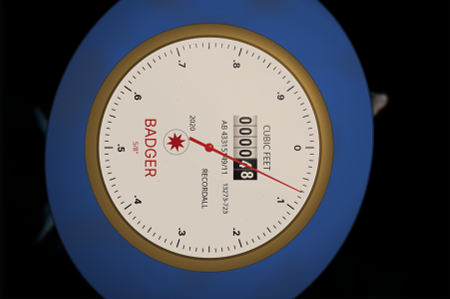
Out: 48.07ft³
